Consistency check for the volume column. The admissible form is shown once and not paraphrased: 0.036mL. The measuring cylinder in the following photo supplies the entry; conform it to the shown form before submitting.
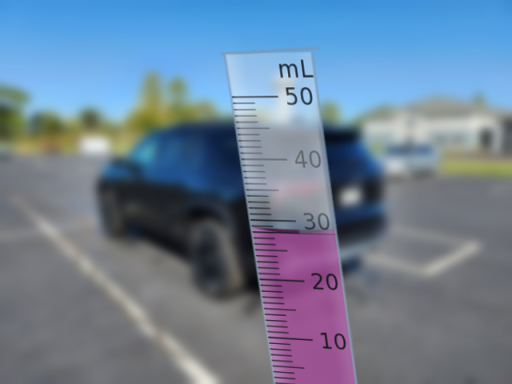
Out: 28mL
